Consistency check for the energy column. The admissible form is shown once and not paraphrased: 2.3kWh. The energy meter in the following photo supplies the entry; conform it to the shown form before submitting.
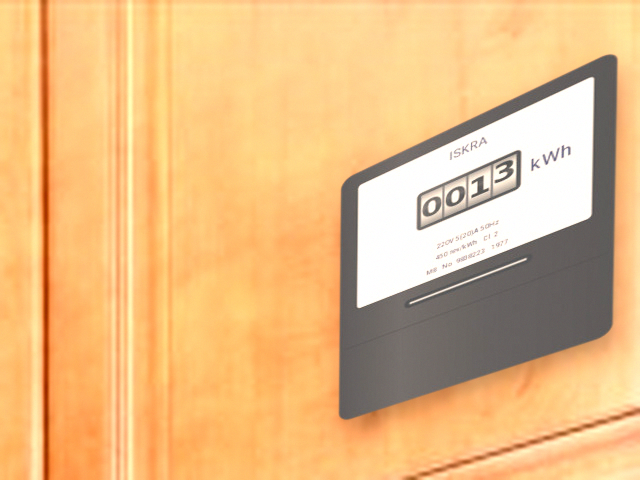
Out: 13kWh
